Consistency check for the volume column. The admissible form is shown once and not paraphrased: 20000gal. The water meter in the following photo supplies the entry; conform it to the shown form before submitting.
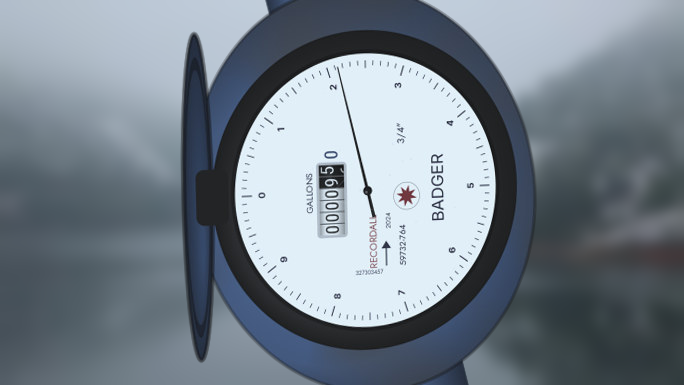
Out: 952.1gal
